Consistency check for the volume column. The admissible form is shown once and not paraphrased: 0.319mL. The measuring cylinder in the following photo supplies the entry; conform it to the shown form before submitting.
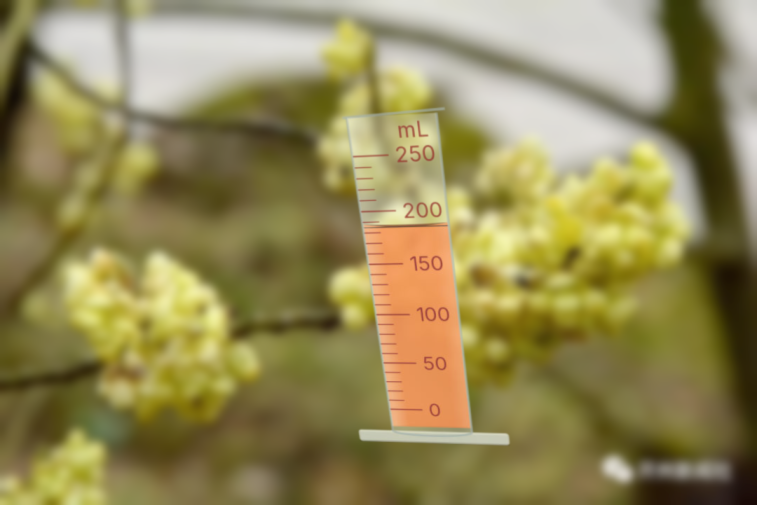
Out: 185mL
